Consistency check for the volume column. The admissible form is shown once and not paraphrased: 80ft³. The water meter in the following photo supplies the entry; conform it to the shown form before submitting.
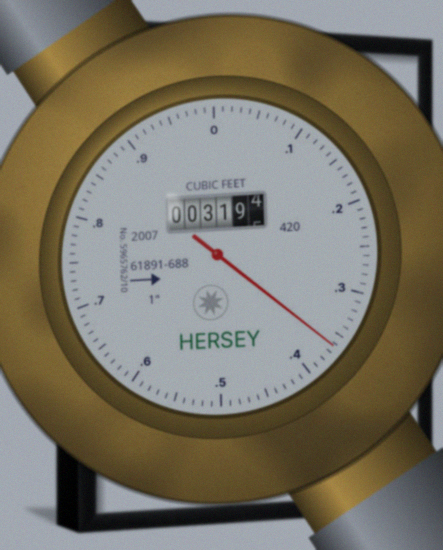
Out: 3194.36ft³
